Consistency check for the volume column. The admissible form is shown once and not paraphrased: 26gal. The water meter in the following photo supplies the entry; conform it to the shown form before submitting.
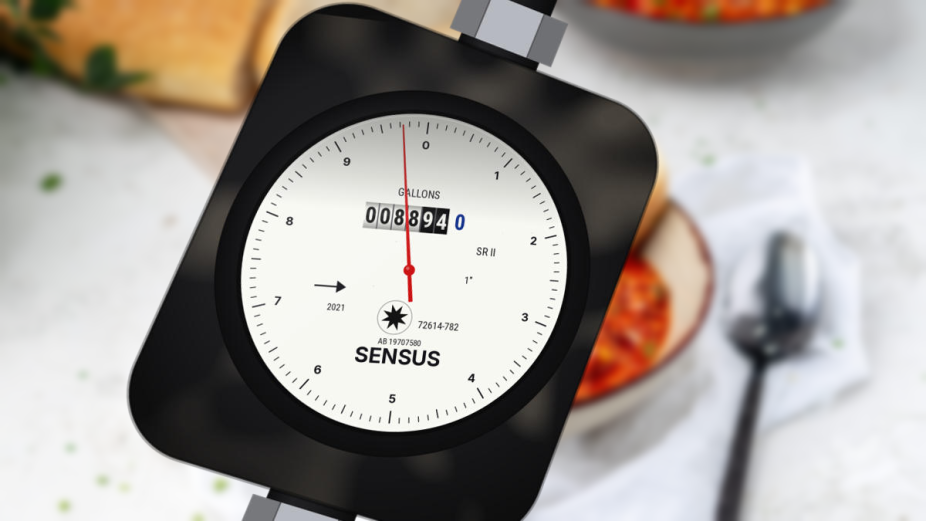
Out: 88939.7gal
